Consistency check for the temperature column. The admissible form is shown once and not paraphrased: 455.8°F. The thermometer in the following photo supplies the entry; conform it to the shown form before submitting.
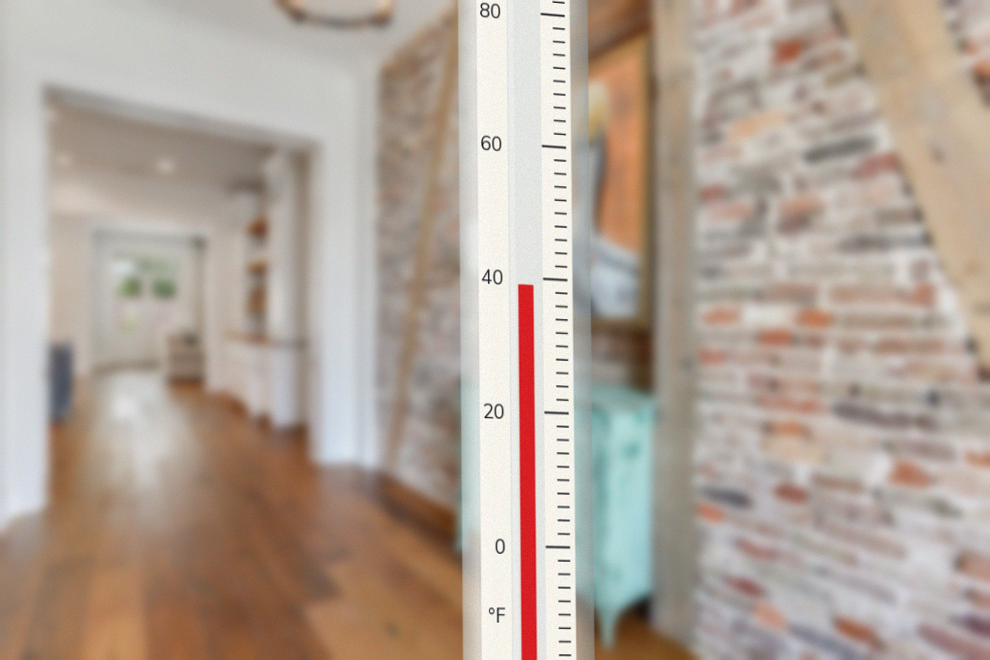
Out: 39°F
